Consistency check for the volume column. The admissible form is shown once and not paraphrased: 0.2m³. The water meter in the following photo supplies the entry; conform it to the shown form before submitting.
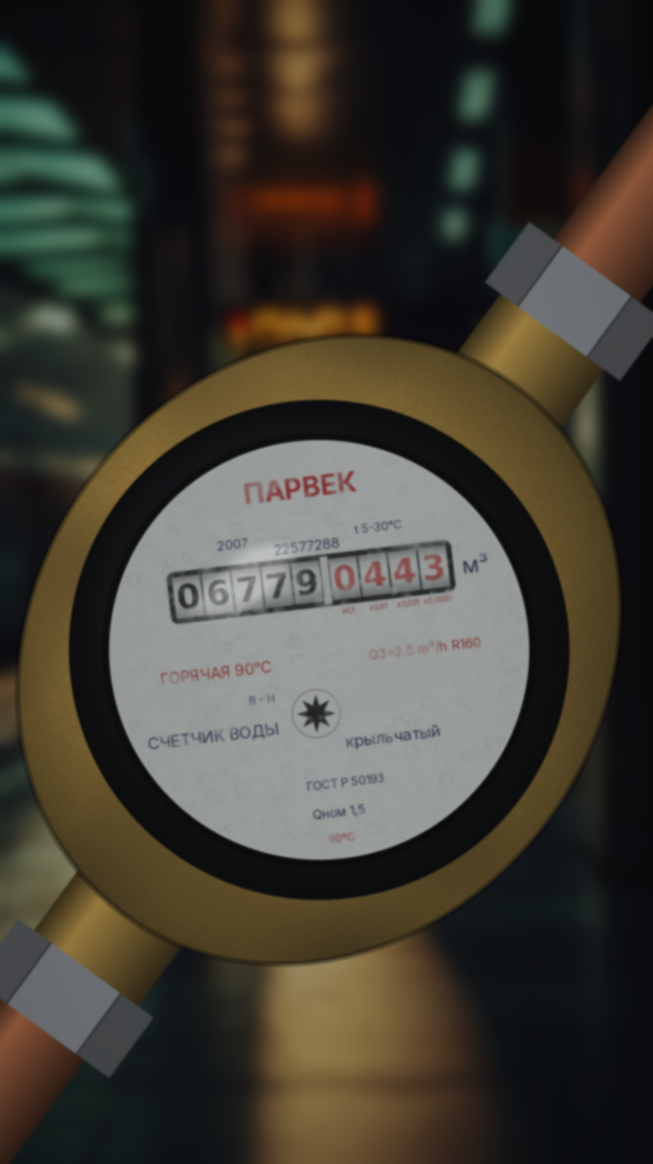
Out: 6779.0443m³
